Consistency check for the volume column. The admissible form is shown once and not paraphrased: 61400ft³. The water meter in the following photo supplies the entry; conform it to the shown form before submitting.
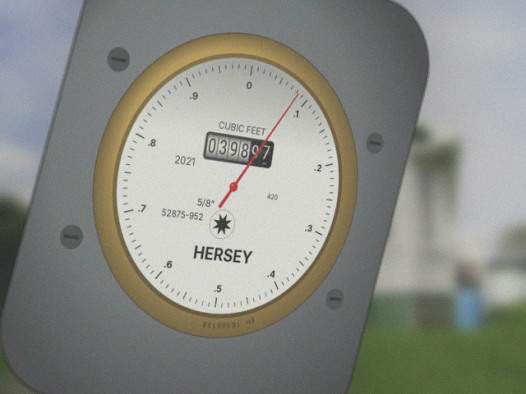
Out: 39897.08ft³
